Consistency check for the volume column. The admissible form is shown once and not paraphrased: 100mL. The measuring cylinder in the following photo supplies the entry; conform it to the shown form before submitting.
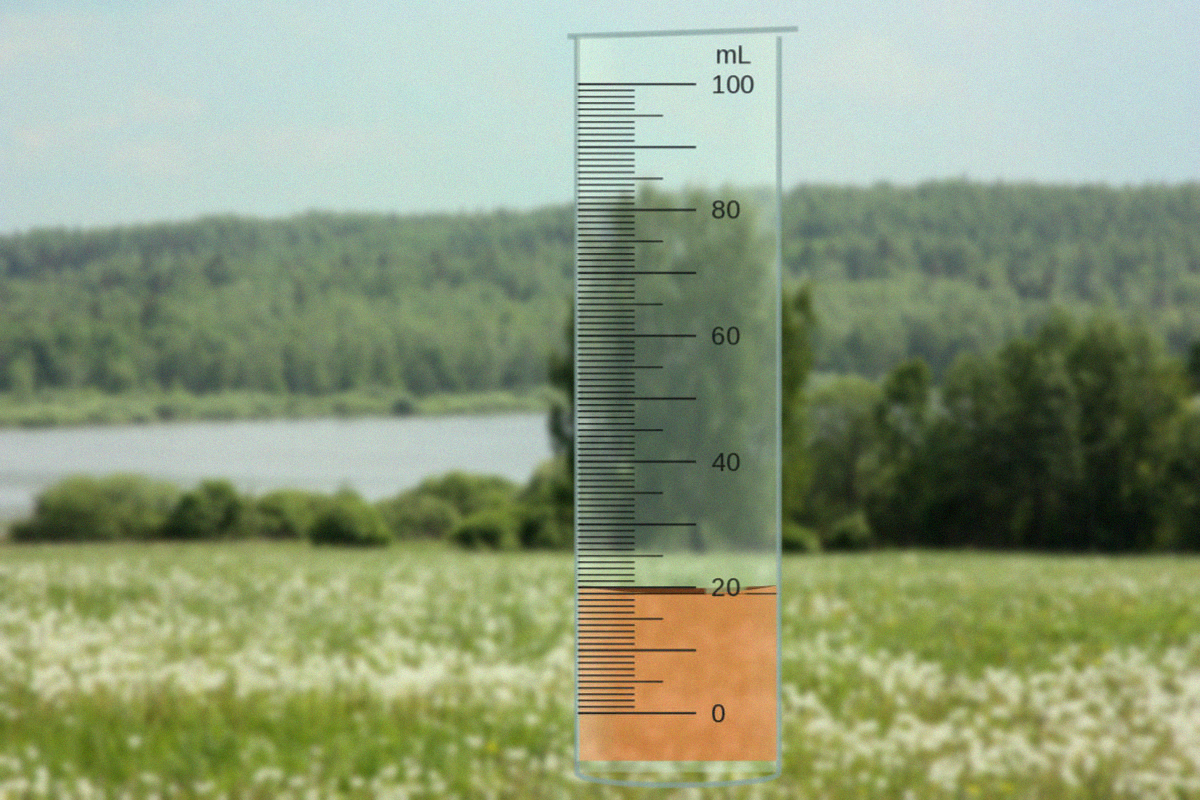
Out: 19mL
